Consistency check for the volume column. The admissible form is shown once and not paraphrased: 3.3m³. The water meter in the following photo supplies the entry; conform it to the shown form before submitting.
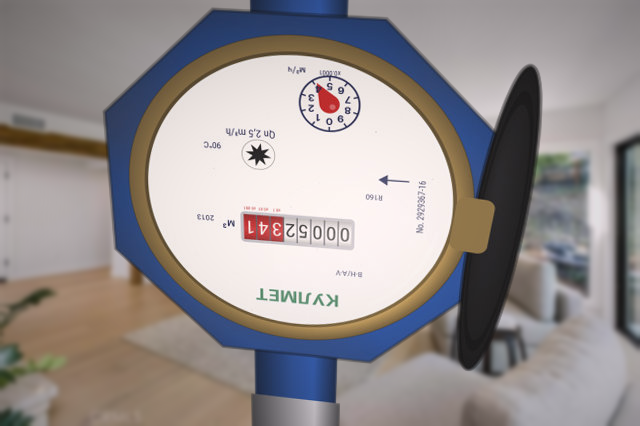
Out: 52.3414m³
